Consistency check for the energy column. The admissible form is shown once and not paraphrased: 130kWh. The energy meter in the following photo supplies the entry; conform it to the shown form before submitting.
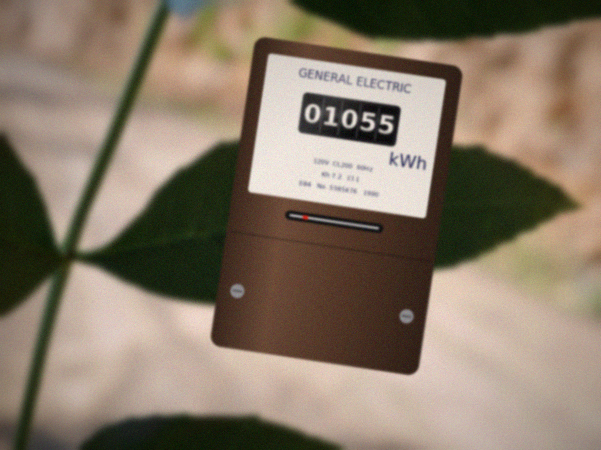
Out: 1055kWh
